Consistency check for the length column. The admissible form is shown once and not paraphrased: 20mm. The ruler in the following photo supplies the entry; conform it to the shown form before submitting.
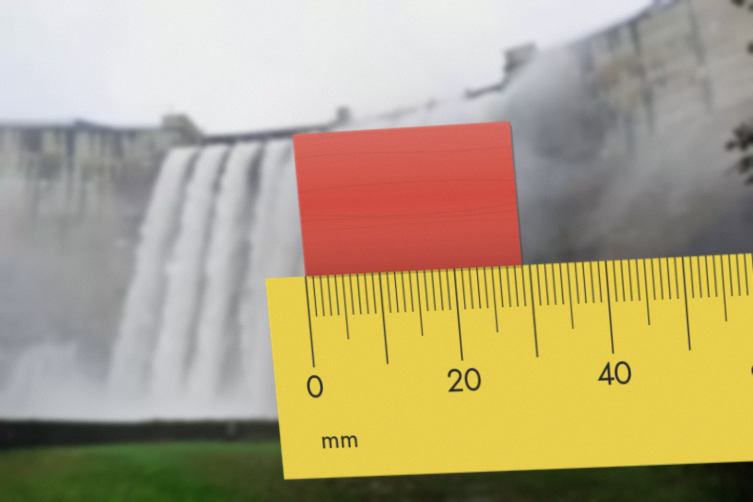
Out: 29mm
